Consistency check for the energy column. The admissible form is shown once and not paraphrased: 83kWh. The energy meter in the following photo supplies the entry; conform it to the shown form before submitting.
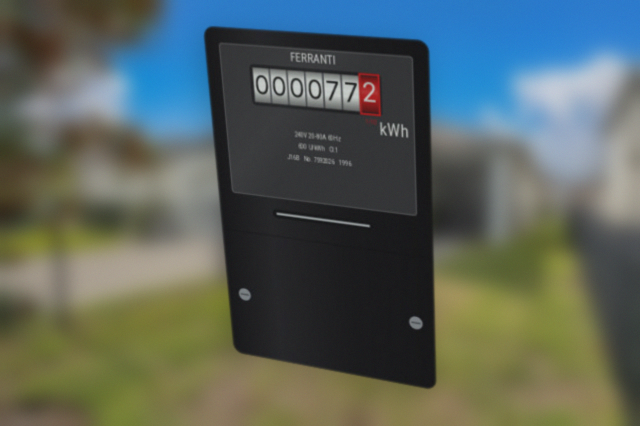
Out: 77.2kWh
